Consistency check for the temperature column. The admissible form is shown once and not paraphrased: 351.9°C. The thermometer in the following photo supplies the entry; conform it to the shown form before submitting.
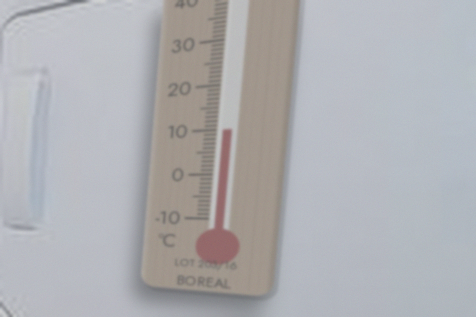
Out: 10°C
